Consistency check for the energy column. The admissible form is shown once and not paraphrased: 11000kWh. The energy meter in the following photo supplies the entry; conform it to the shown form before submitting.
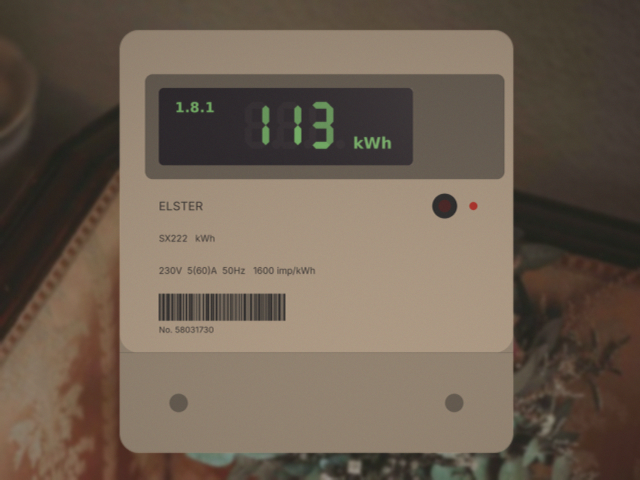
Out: 113kWh
